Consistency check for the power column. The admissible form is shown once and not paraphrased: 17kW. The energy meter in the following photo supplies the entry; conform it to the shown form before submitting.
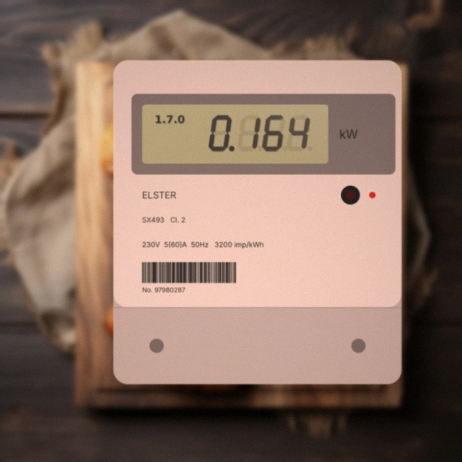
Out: 0.164kW
